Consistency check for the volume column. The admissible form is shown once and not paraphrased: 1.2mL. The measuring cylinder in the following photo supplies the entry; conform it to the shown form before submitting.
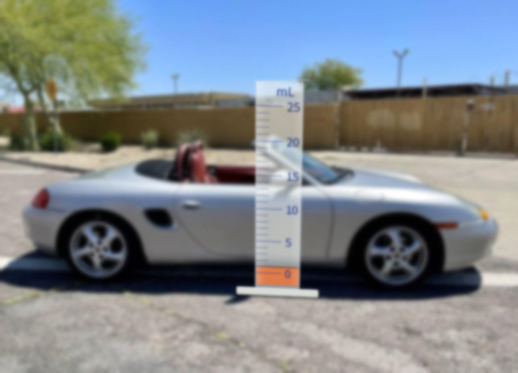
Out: 1mL
